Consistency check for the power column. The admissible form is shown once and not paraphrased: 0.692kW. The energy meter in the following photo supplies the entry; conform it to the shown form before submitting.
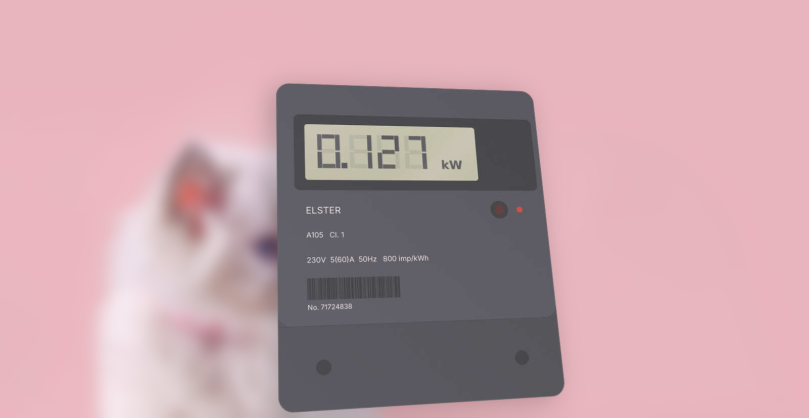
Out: 0.127kW
